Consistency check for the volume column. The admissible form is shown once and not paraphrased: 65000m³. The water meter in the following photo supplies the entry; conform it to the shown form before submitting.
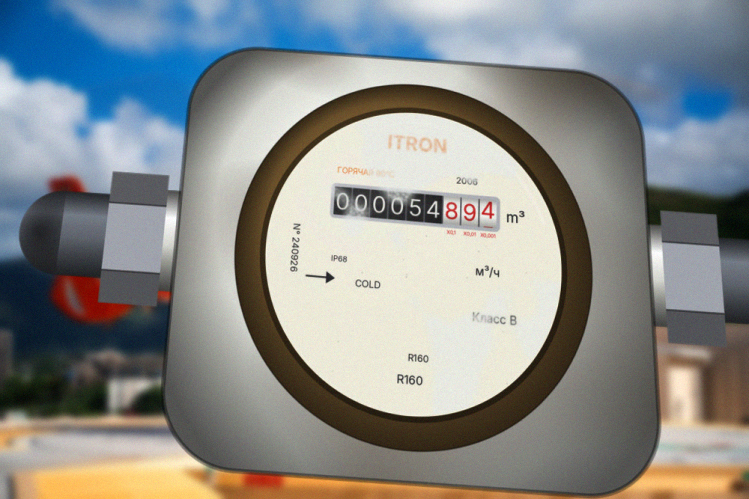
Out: 54.894m³
